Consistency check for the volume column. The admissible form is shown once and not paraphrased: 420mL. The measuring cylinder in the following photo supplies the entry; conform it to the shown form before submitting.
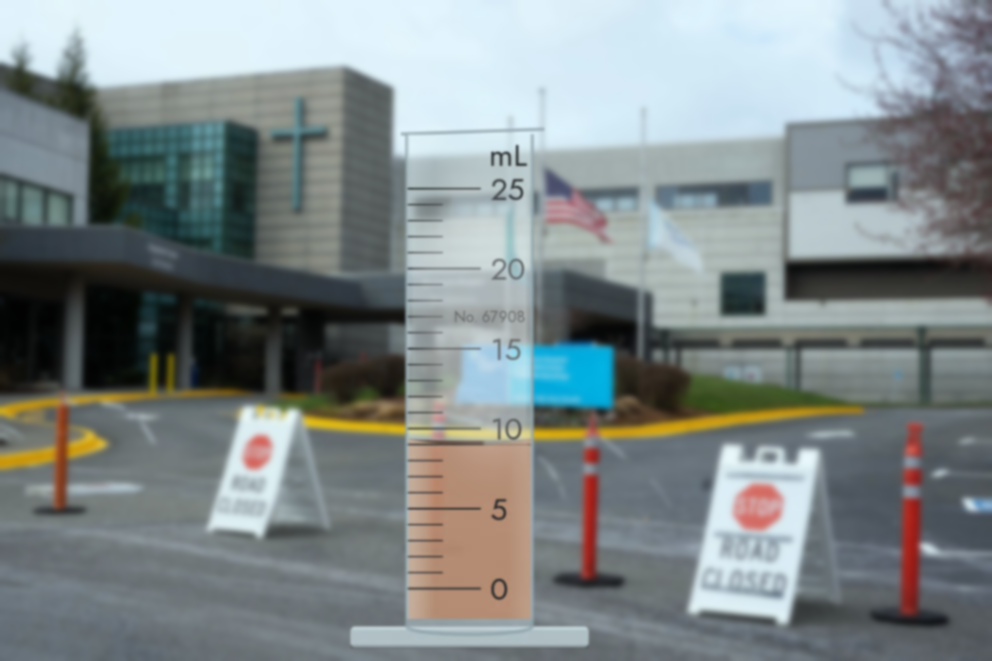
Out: 9mL
